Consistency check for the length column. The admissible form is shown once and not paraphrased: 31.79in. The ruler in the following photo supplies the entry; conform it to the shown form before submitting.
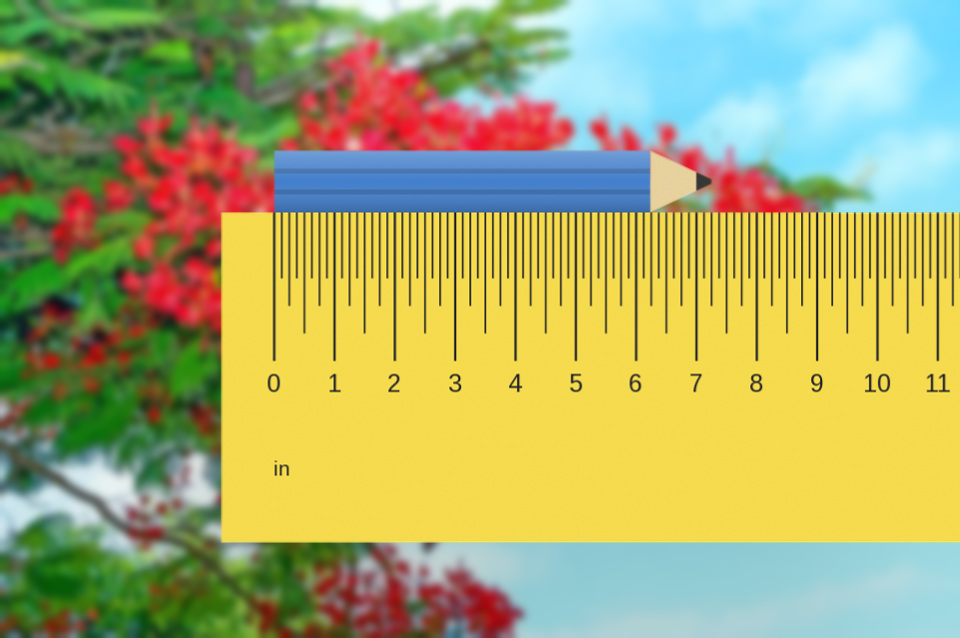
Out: 7.25in
